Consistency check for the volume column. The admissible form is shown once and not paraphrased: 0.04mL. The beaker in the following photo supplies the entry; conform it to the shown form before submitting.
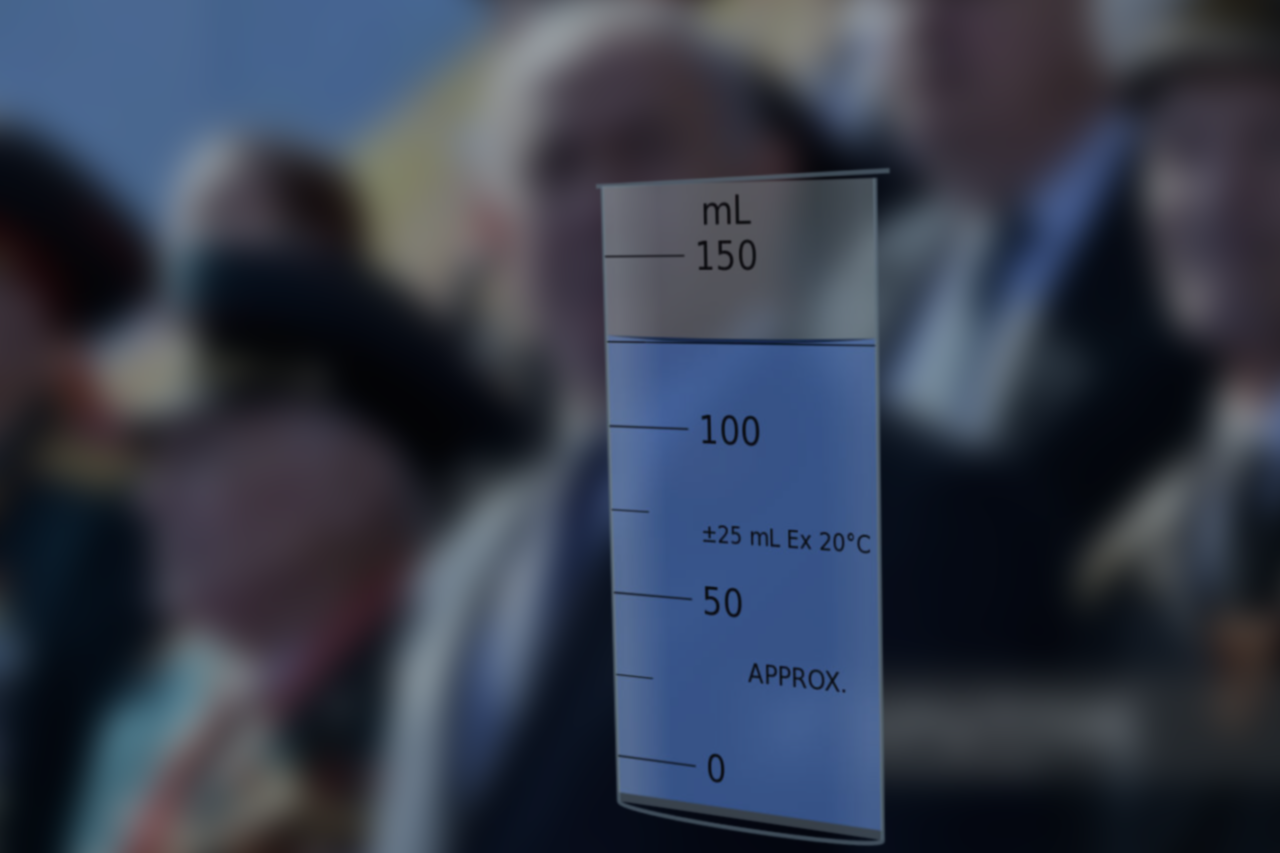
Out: 125mL
